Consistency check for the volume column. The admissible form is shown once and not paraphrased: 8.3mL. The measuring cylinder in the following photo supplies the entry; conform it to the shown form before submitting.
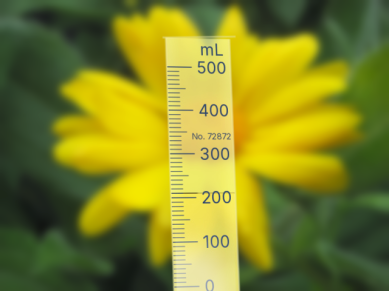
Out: 210mL
